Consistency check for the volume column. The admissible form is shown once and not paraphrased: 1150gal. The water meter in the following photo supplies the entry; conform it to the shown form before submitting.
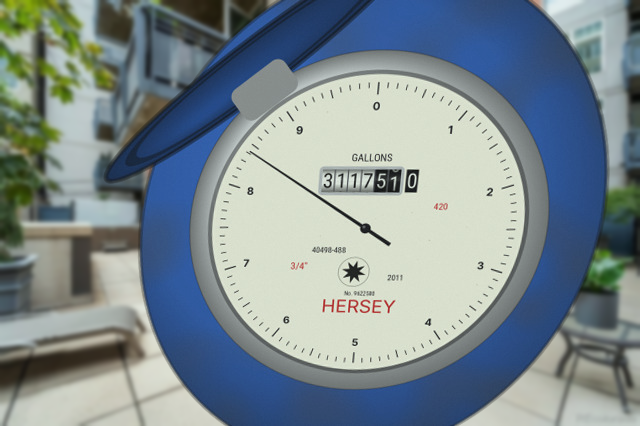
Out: 3117508.4gal
